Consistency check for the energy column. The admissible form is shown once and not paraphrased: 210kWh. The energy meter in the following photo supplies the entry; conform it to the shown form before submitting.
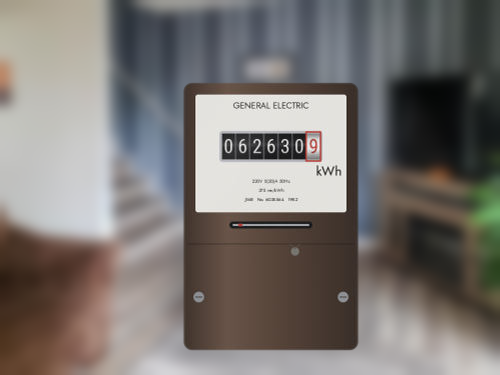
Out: 62630.9kWh
